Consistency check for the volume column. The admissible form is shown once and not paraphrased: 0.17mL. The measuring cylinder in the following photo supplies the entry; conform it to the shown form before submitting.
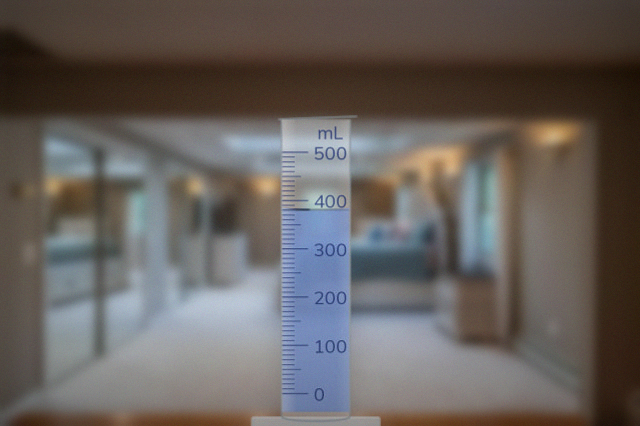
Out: 380mL
